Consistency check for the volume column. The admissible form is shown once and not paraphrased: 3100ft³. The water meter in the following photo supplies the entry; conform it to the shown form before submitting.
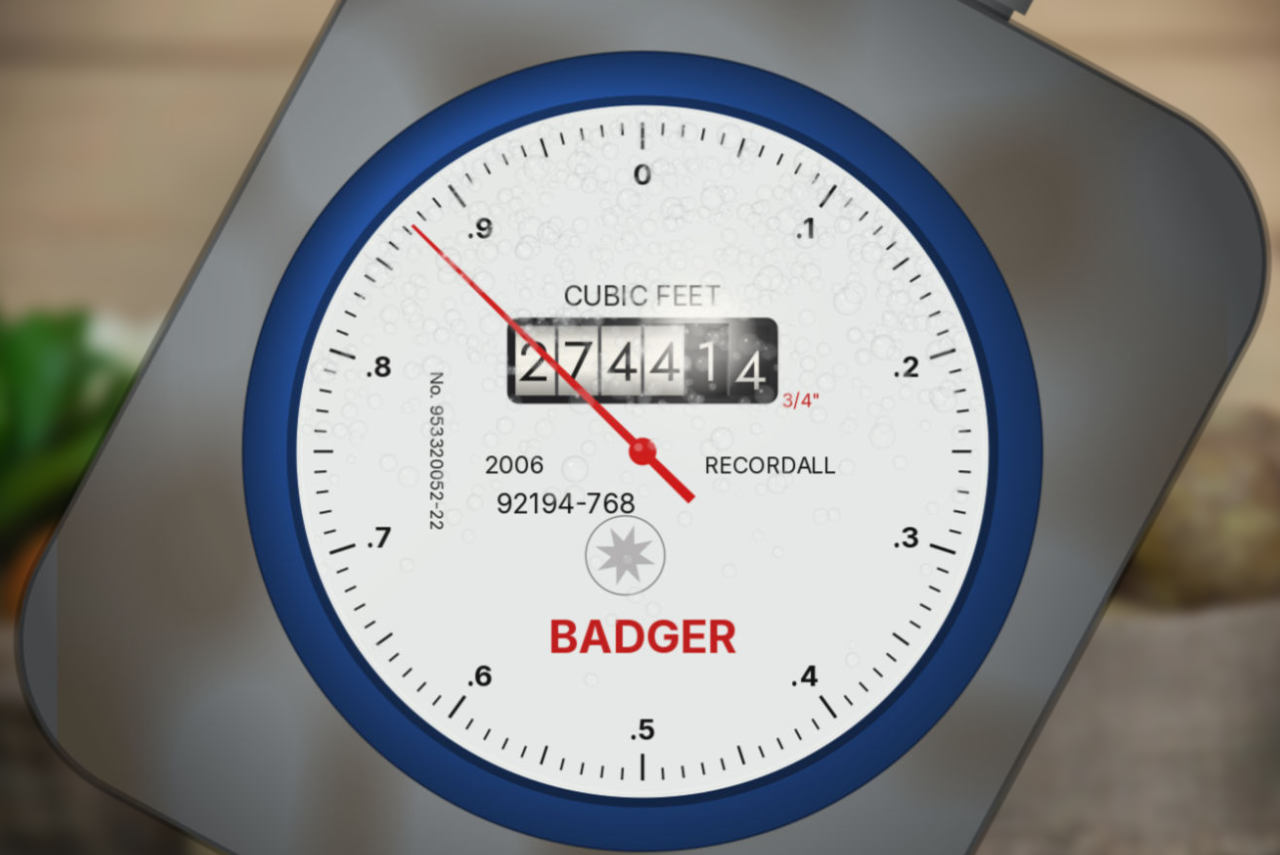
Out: 274413.87ft³
